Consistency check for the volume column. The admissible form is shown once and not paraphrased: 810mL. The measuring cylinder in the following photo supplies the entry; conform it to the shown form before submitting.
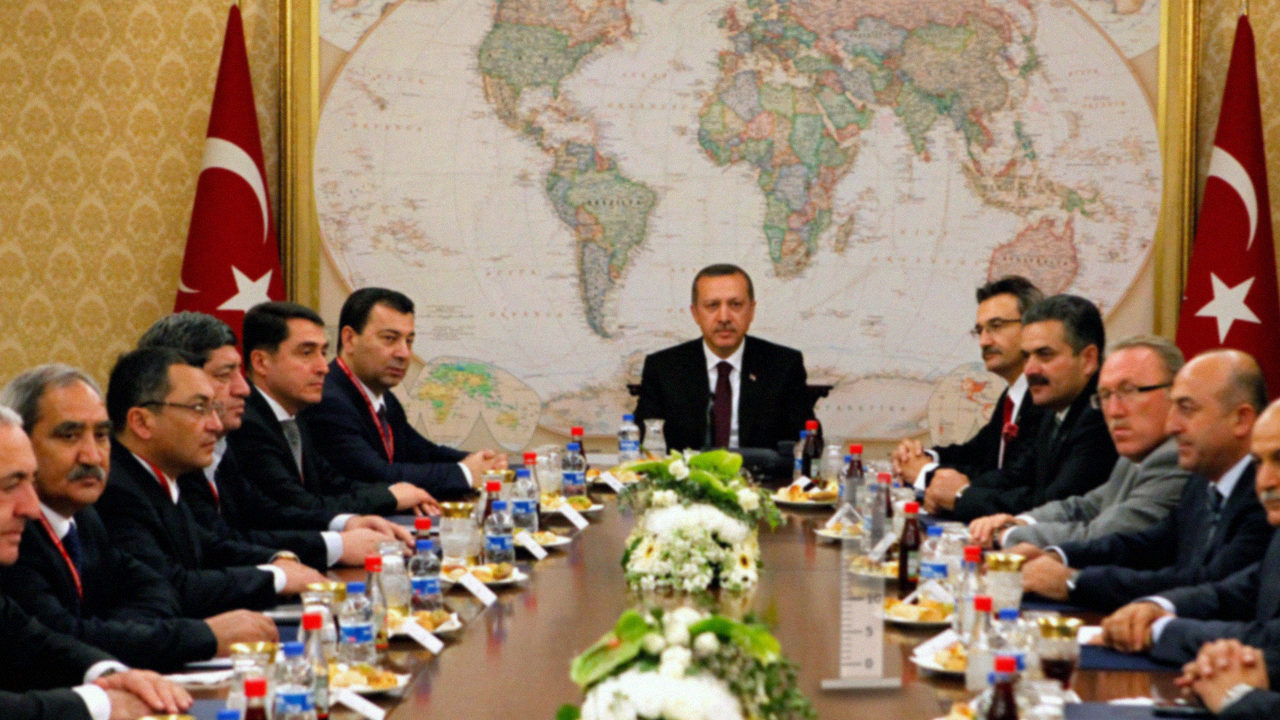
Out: 10mL
